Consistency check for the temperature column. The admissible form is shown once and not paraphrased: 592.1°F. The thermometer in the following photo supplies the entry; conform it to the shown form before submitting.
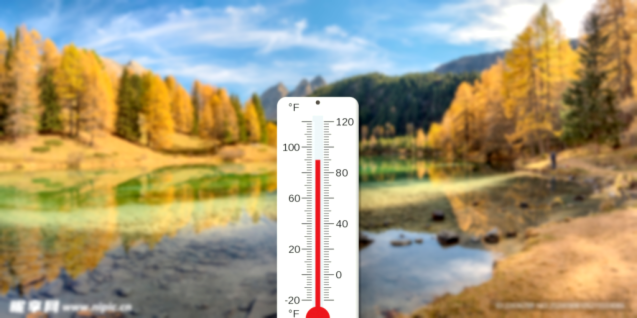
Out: 90°F
